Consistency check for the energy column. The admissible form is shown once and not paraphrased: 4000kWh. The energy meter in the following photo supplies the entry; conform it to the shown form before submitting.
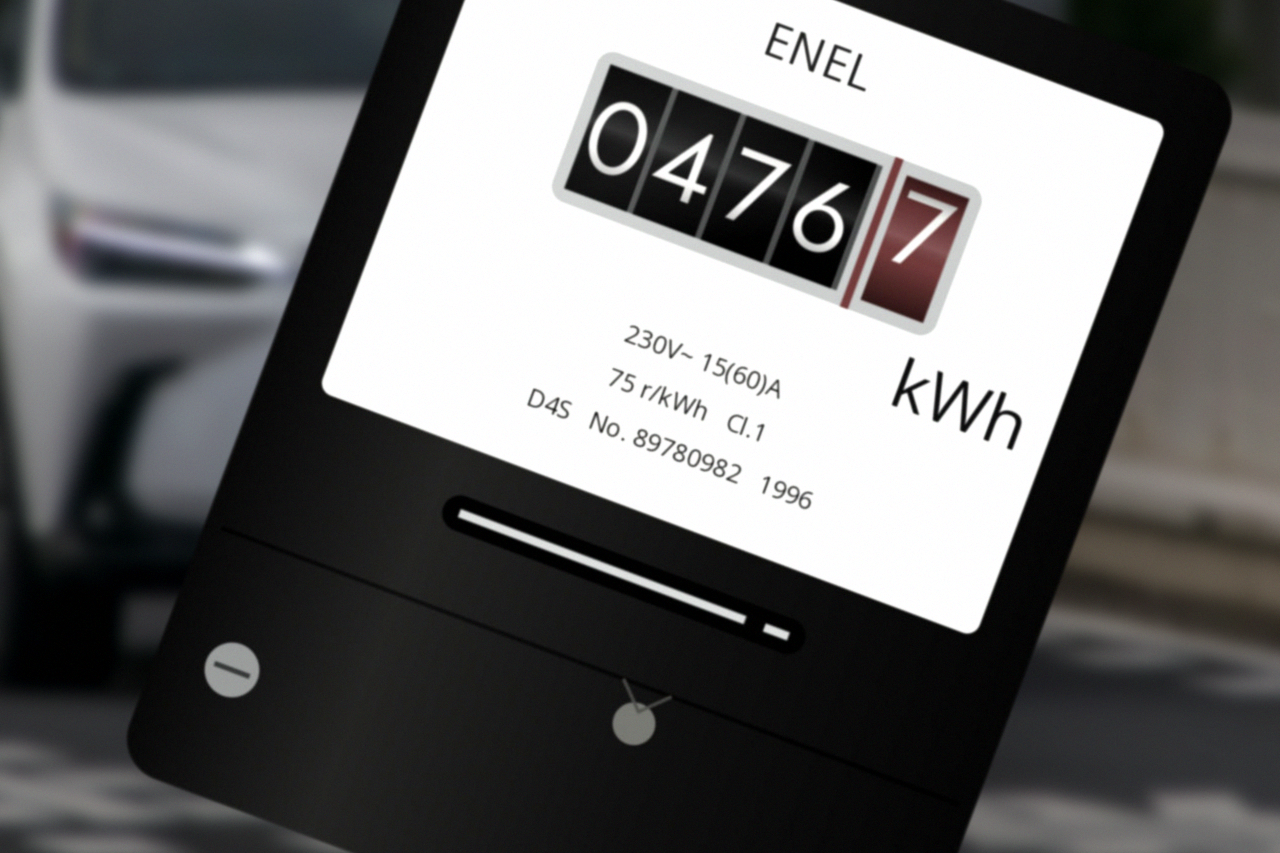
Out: 476.7kWh
